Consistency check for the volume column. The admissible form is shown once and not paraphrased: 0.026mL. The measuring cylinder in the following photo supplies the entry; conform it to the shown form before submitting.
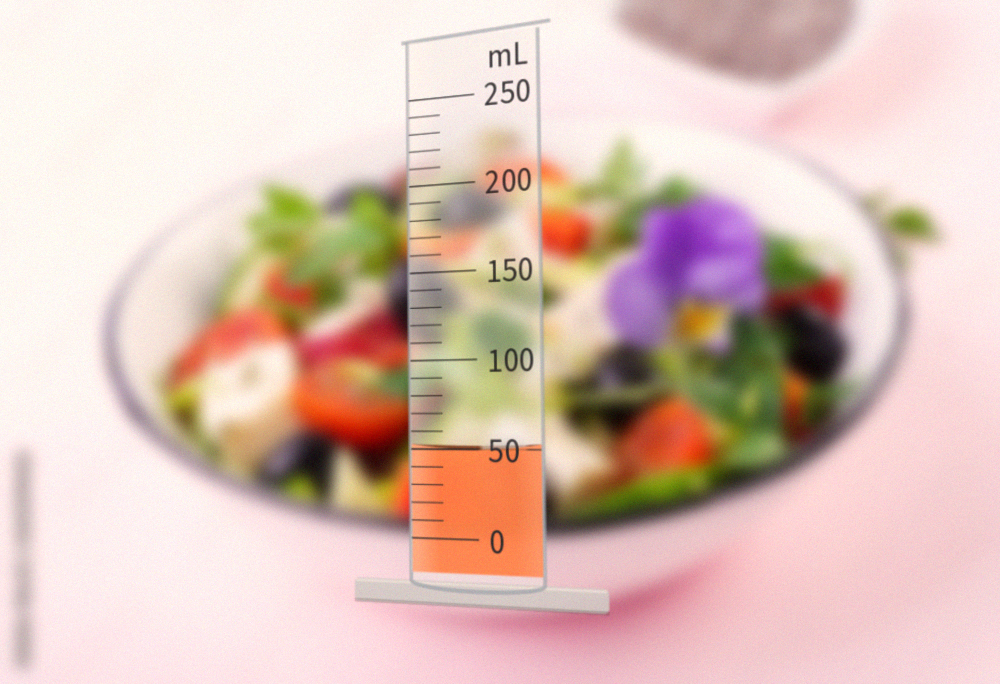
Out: 50mL
